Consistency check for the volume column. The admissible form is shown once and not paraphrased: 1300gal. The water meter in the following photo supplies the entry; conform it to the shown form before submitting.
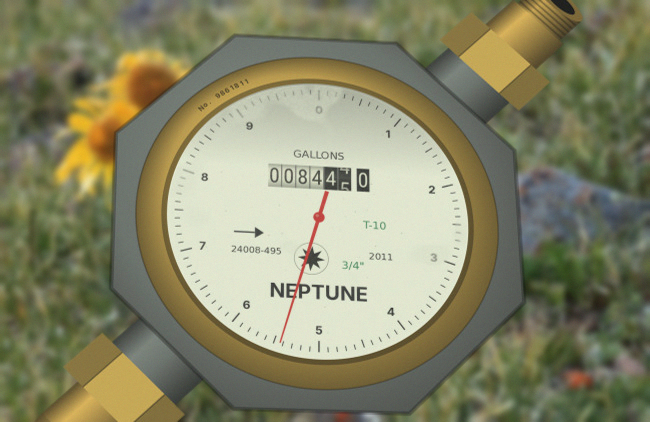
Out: 84445.4gal
